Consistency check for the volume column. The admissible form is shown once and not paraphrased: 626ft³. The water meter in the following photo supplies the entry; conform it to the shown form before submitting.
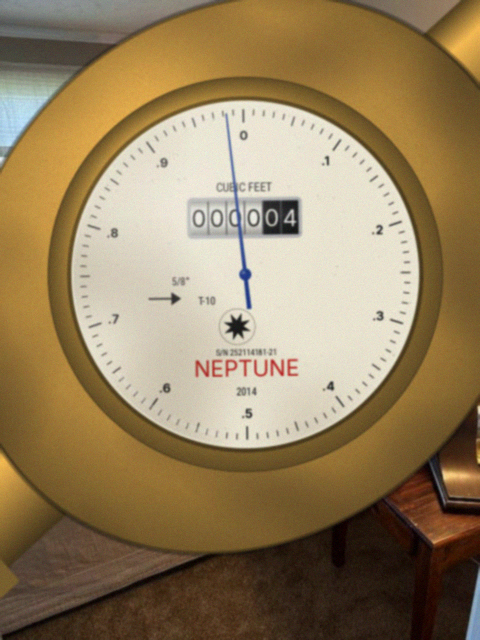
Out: 3.98ft³
